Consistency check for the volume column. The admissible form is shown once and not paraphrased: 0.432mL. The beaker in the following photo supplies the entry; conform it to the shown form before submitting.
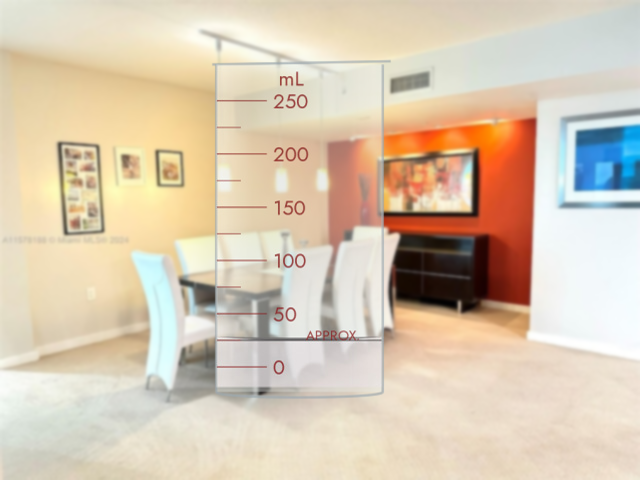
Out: 25mL
